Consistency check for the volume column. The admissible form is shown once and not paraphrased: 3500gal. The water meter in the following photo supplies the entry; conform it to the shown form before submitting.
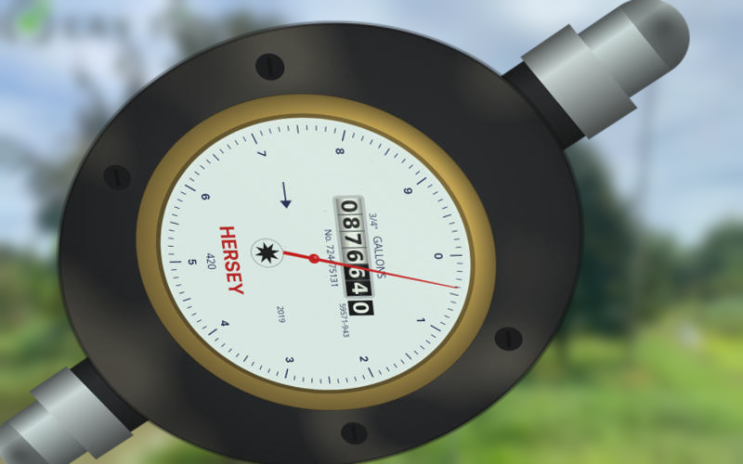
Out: 876640.4gal
